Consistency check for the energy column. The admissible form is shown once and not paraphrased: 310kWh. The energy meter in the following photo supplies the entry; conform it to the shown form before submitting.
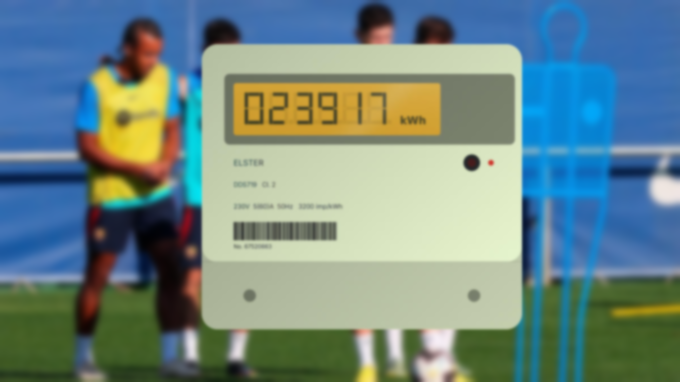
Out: 23917kWh
